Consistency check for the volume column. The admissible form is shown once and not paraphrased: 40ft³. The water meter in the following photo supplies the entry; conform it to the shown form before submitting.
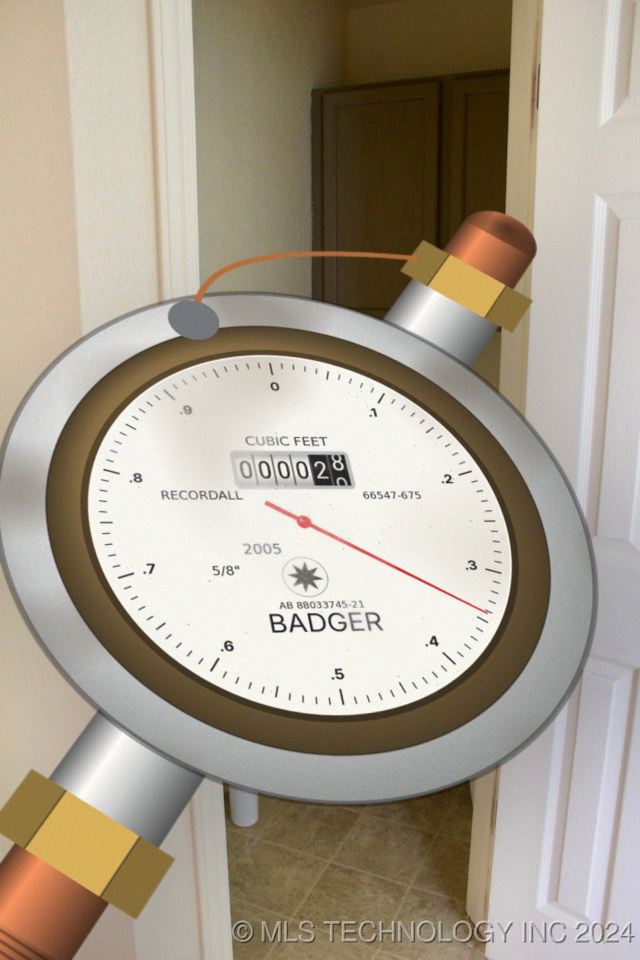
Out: 28.34ft³
